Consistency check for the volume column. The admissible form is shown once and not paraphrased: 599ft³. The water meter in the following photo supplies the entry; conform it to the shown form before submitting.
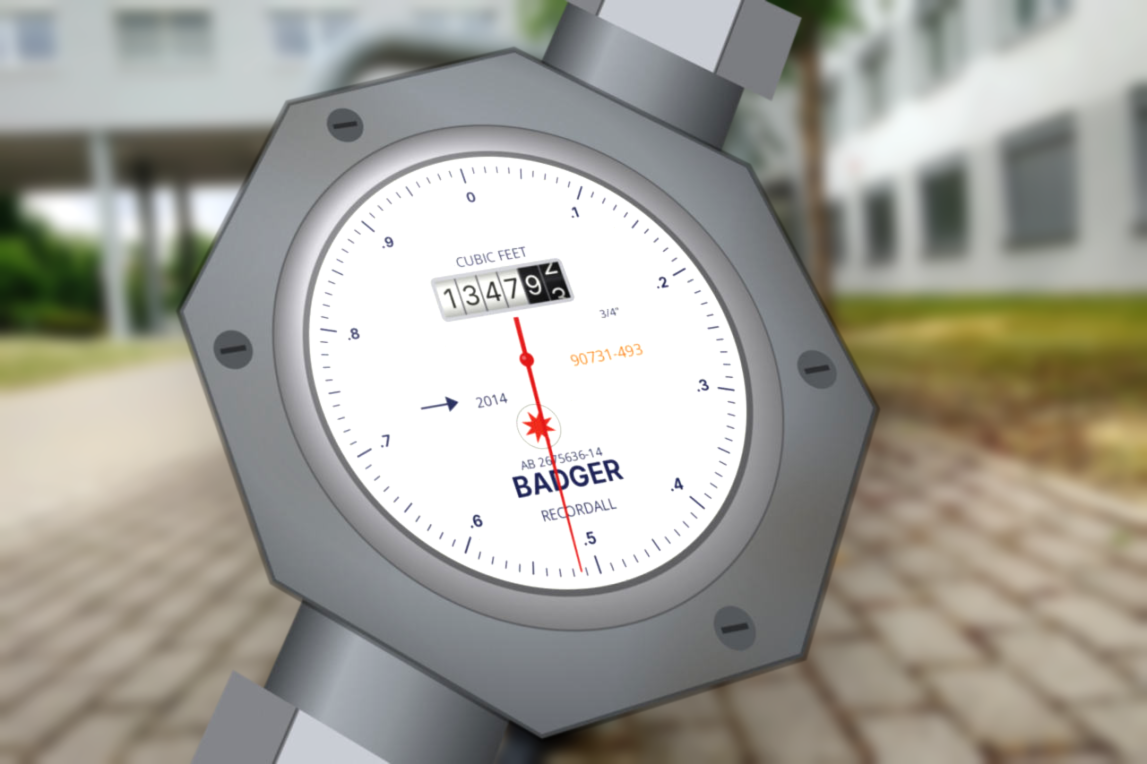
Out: 134792.51ft³
